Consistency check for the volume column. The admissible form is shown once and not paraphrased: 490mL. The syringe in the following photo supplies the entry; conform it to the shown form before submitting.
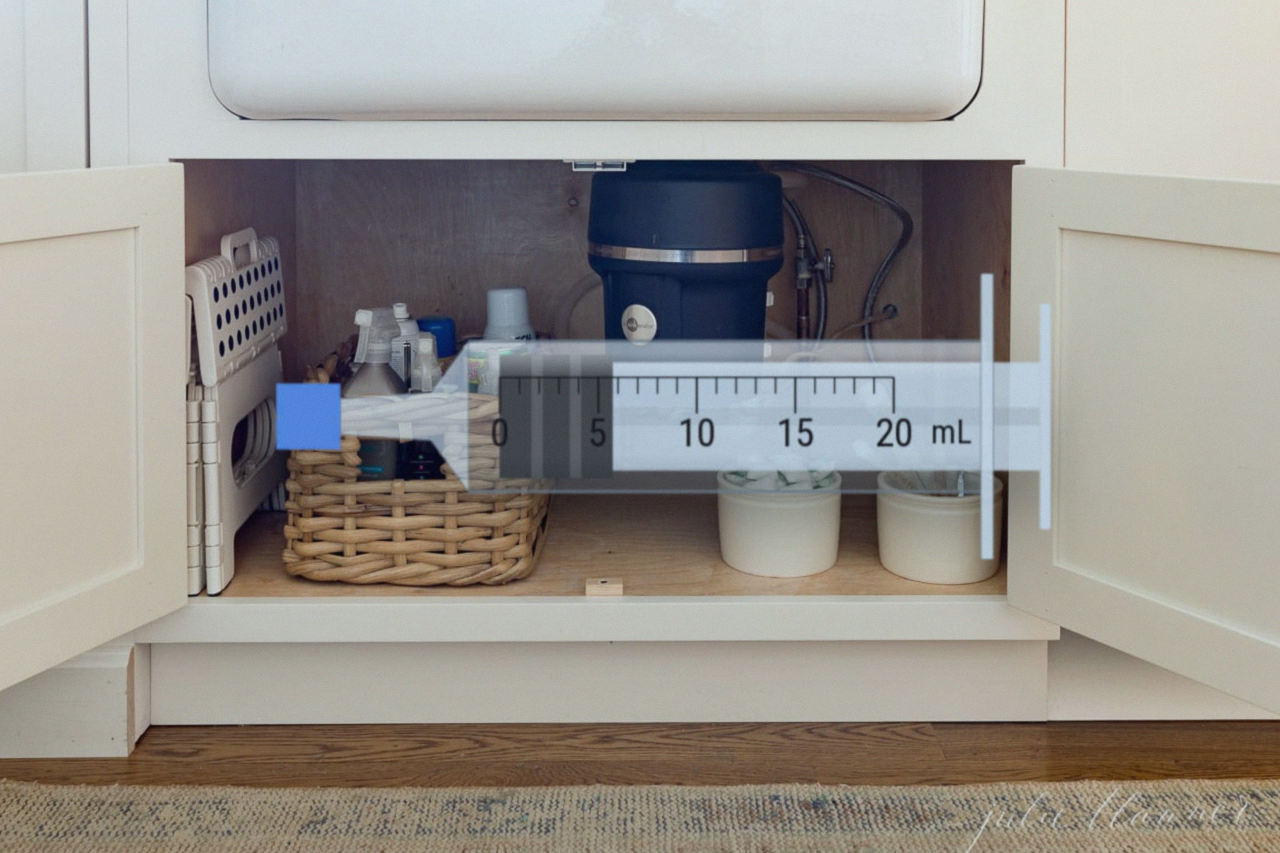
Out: 0mL
